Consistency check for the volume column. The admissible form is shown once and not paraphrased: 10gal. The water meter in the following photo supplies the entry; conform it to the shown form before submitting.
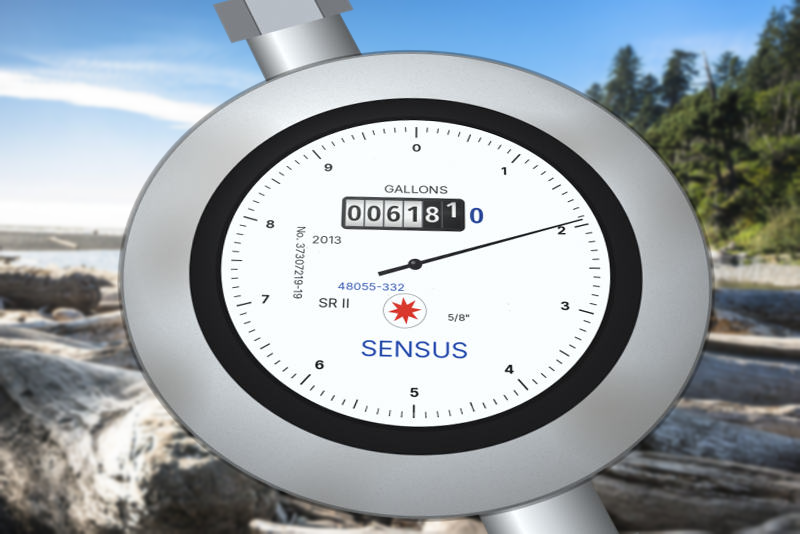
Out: 61811.9gal
